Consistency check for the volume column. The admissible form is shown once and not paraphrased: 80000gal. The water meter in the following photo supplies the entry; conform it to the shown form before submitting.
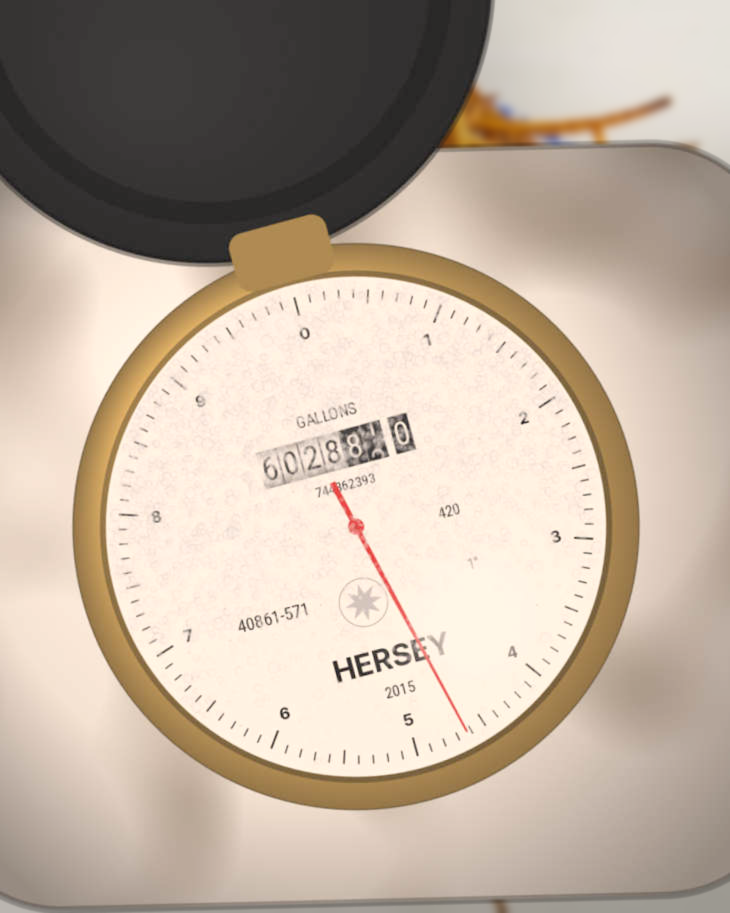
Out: 6028814.6gal
